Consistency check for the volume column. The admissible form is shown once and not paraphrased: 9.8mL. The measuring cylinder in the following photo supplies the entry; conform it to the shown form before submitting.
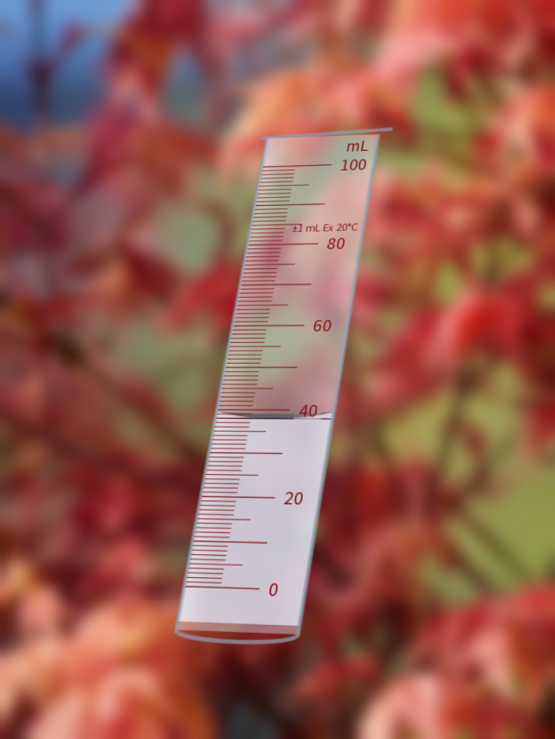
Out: 38mL
